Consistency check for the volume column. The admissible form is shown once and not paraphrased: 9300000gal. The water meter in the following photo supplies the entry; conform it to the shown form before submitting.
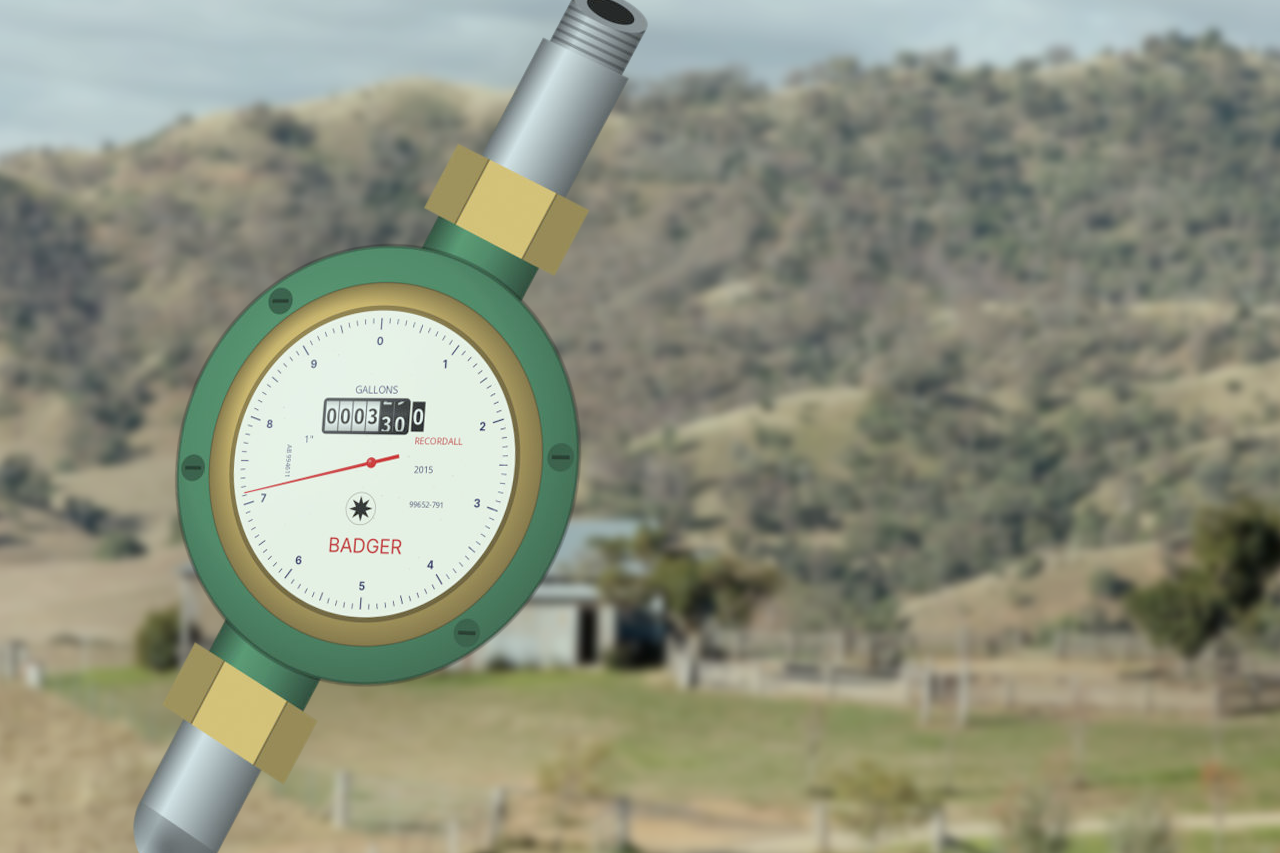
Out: 3297.1gal
